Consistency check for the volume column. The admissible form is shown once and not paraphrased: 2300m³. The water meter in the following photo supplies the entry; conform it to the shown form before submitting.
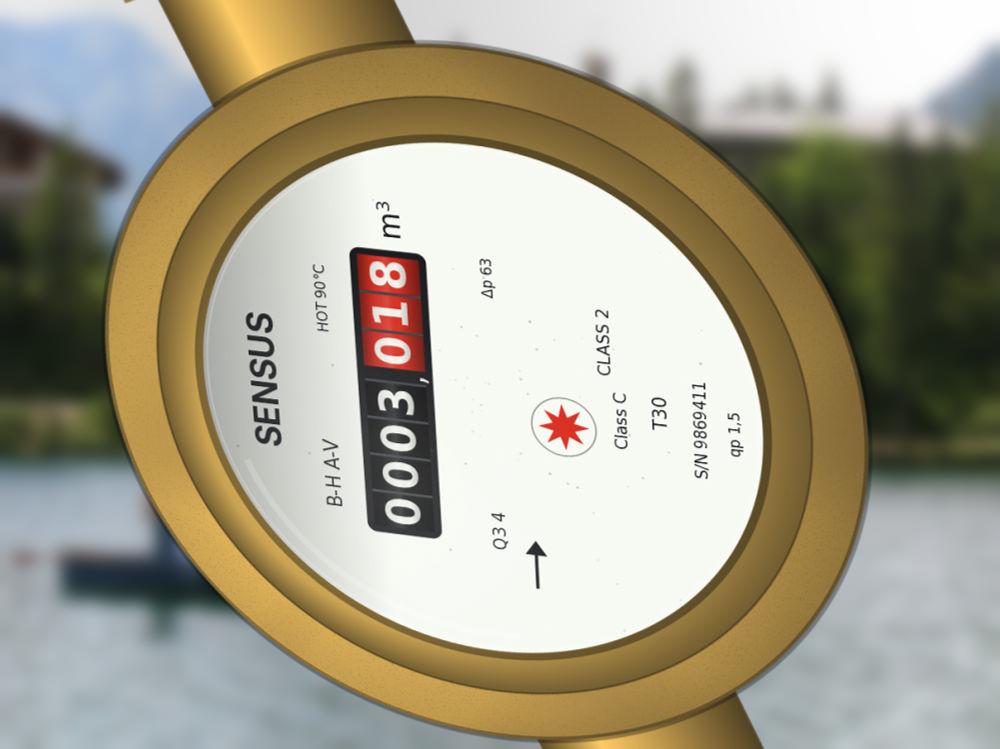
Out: 3.018m³
